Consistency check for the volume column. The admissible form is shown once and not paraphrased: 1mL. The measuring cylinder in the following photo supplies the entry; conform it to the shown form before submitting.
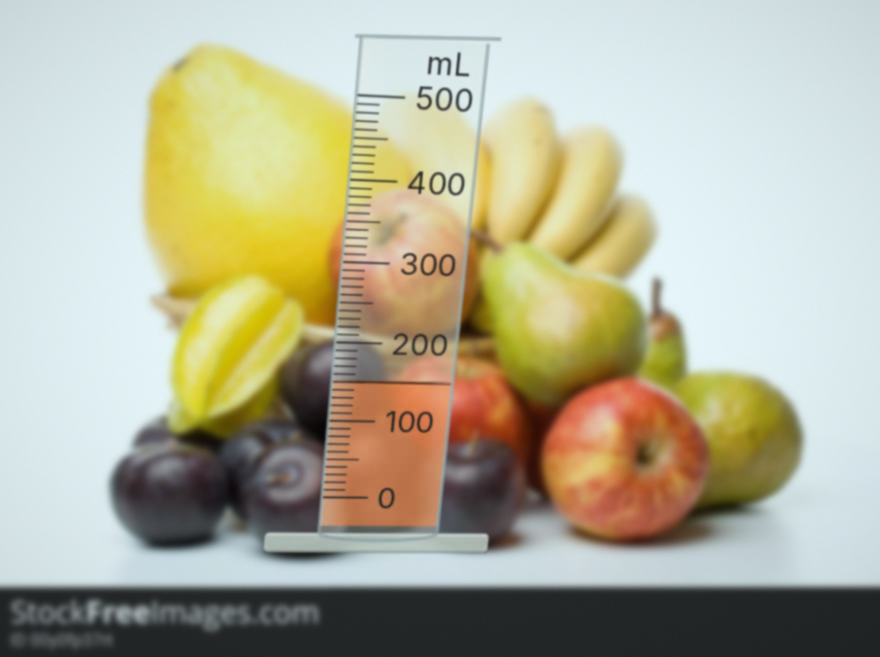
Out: 150mL
